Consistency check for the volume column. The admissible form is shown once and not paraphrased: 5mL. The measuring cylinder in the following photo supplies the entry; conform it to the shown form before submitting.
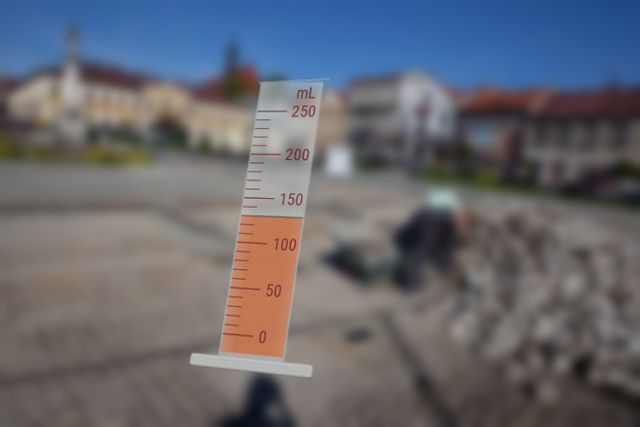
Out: 130mL
